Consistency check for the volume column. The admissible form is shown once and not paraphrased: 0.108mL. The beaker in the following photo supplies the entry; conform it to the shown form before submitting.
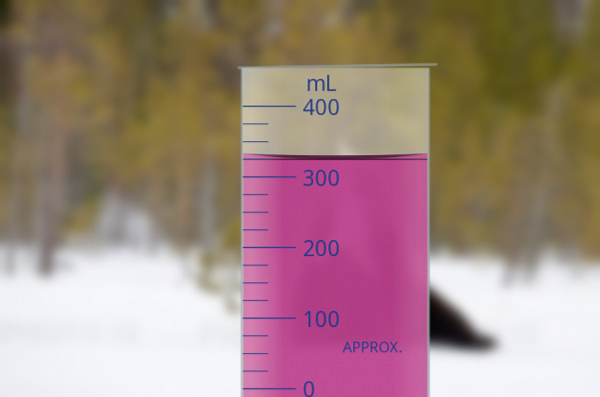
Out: 325mL
